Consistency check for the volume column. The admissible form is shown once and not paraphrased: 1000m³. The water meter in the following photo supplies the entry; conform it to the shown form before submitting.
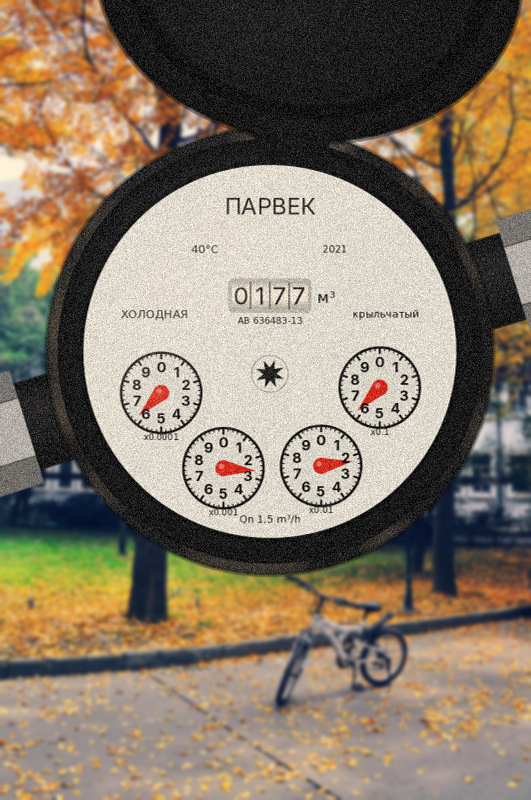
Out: 177.6226m³
